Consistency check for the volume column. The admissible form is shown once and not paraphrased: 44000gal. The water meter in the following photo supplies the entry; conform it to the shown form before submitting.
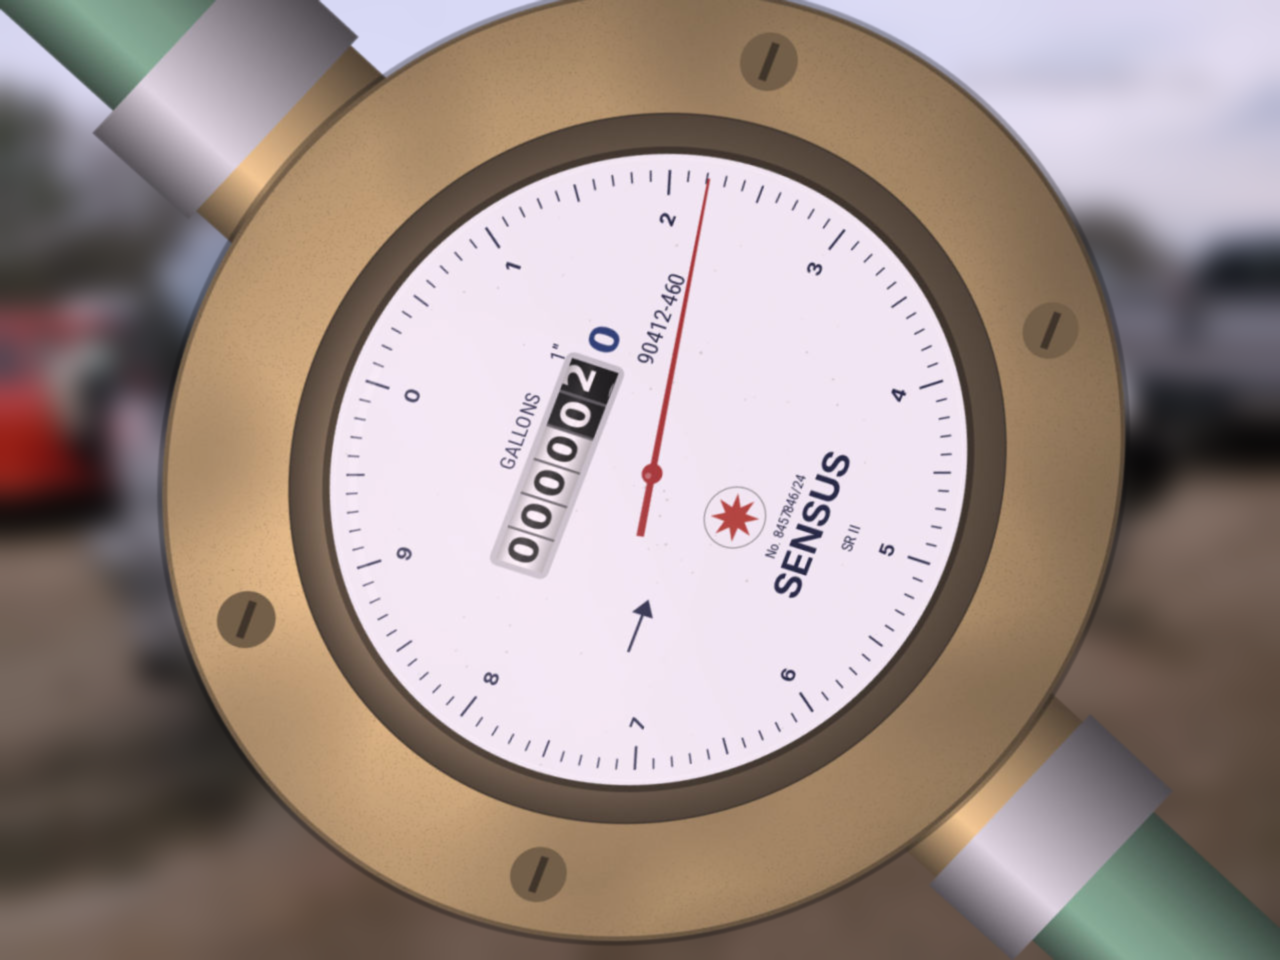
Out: 22.2gal
